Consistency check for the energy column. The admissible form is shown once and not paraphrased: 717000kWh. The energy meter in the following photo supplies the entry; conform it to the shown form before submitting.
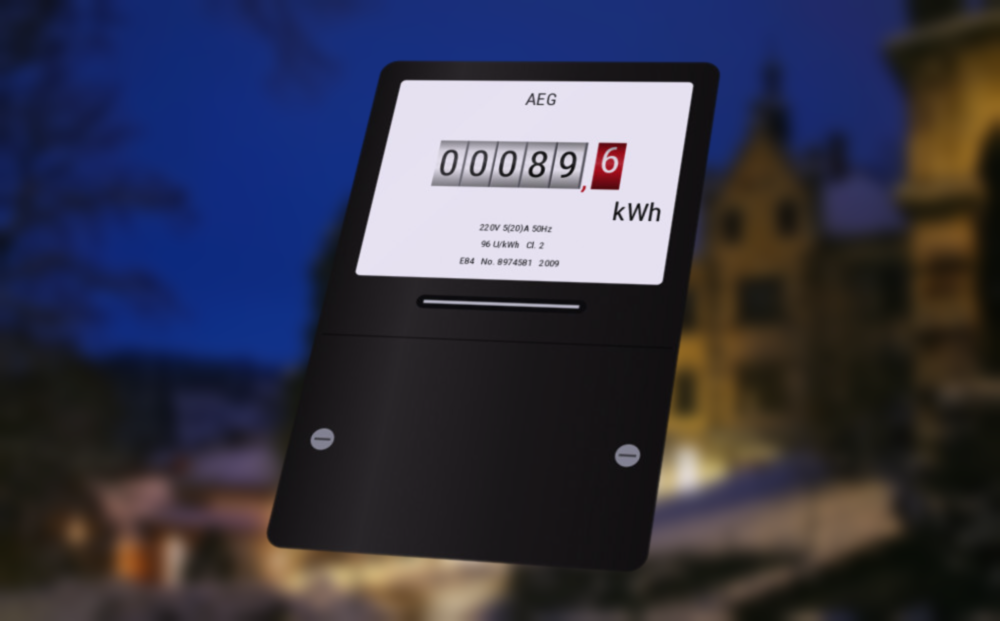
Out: 89.6kWh
